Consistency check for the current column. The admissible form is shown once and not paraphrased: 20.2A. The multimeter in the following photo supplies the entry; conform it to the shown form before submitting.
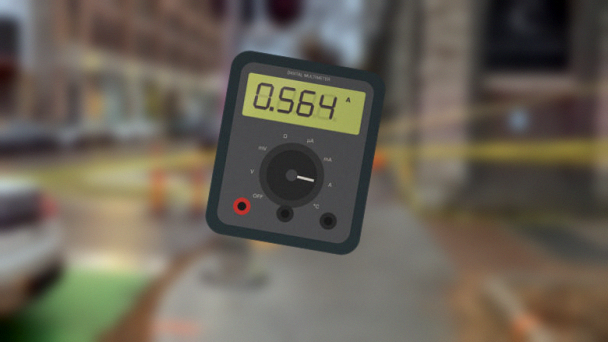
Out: 0.564A
